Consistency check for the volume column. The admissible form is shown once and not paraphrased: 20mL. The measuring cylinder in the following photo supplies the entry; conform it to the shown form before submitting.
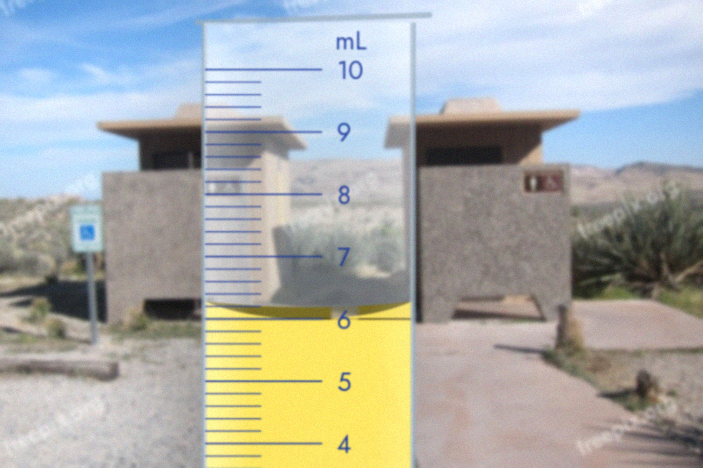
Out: 6mL
